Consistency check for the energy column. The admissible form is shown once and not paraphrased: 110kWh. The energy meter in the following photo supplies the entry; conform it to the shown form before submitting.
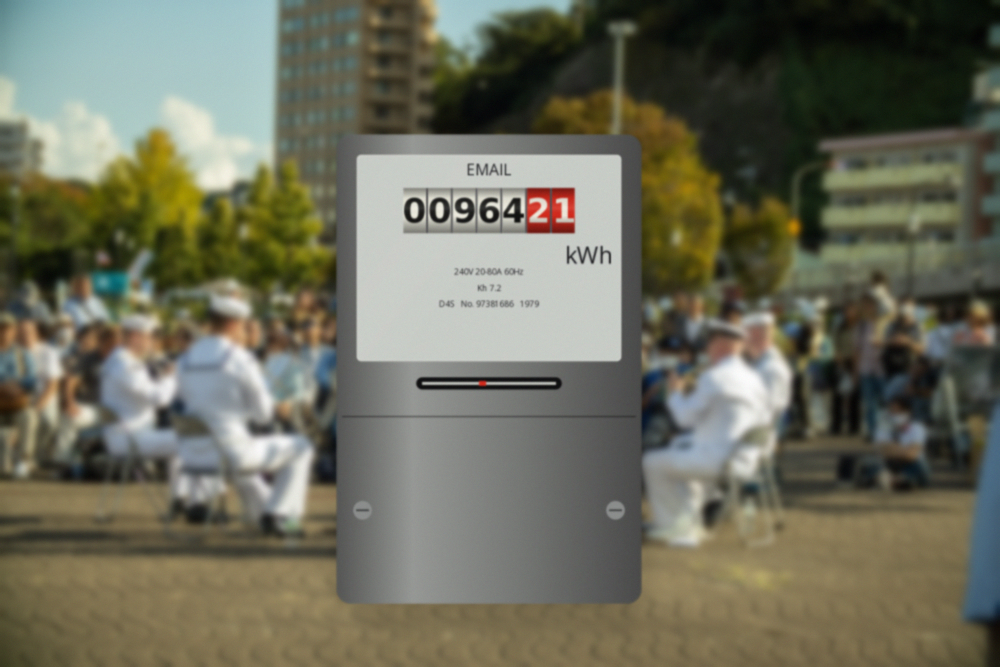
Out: 964.21kWh
